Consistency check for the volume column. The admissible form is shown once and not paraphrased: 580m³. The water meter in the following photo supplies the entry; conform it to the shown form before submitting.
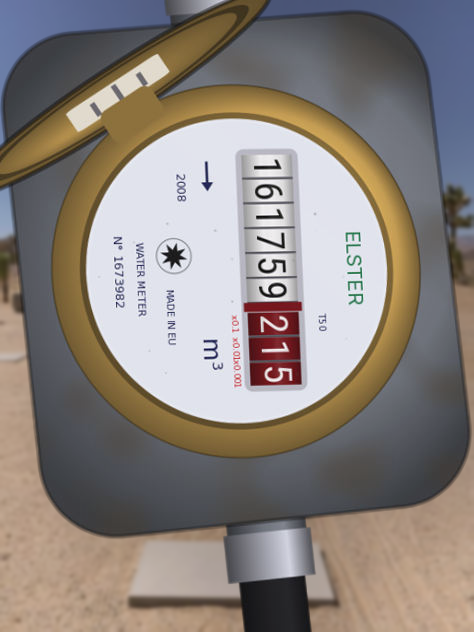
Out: 161759.215m³
